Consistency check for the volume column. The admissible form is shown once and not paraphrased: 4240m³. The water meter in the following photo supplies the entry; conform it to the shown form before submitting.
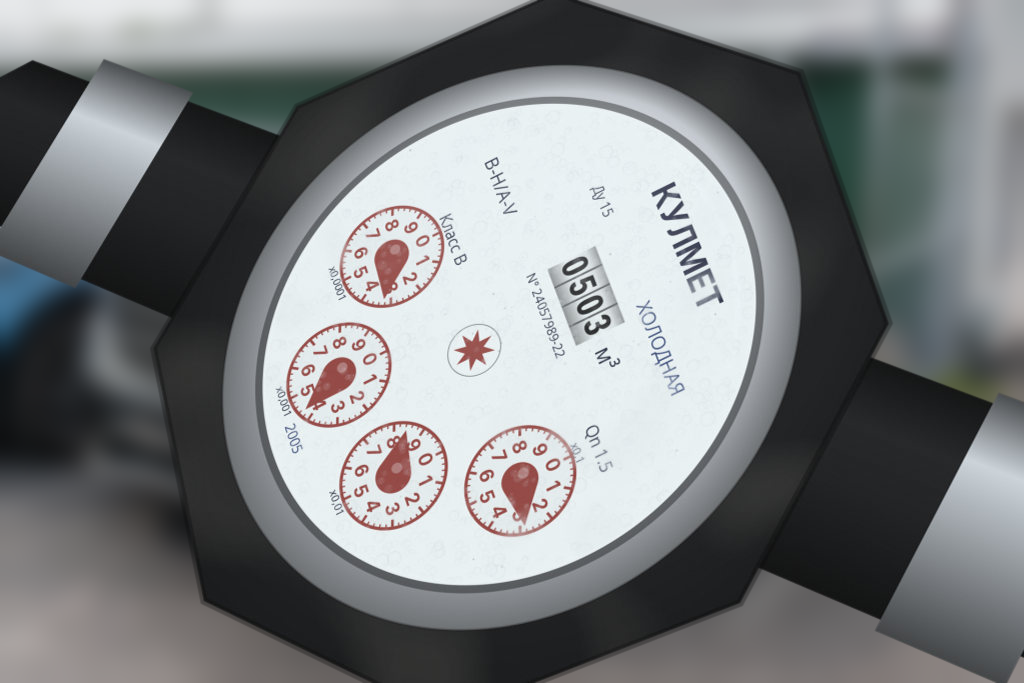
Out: 503.2843m³
